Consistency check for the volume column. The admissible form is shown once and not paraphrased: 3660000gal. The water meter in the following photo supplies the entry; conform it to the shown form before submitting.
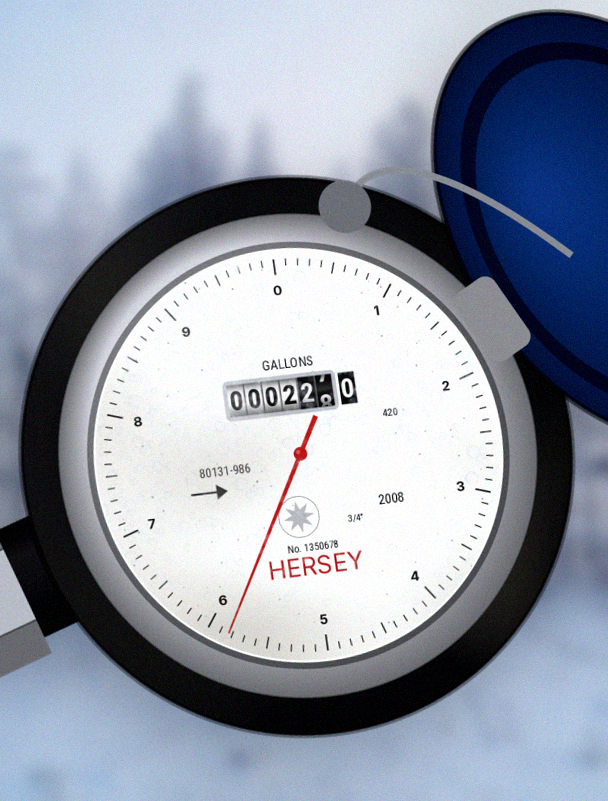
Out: 2275.8gal
